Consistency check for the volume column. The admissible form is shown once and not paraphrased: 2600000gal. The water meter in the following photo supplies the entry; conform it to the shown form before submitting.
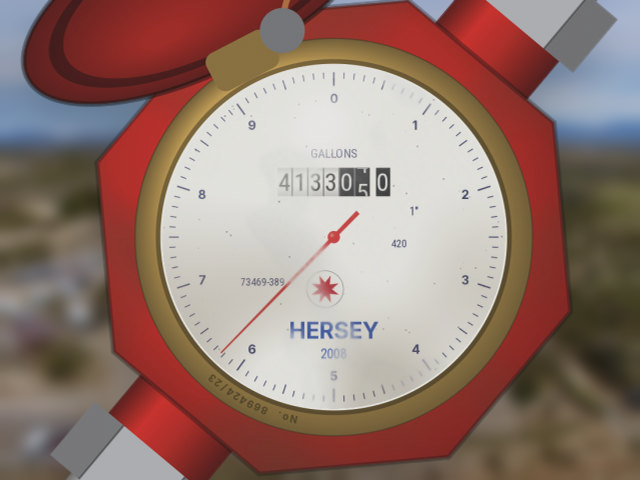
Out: 4133046.2gal
